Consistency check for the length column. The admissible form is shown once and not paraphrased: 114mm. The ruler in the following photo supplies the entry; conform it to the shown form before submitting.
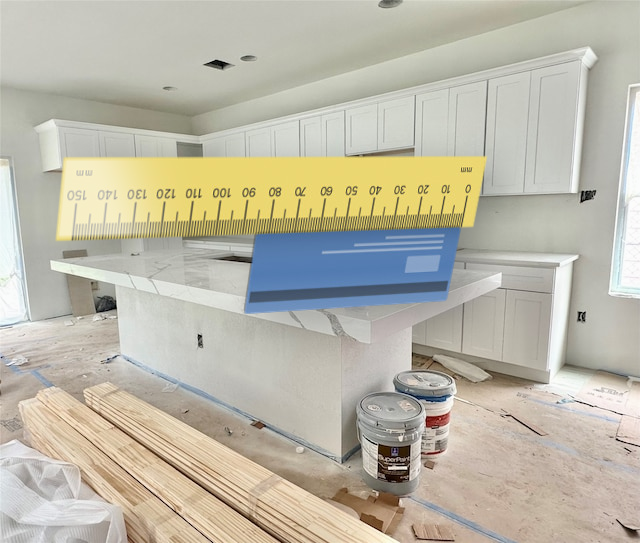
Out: 85mm
